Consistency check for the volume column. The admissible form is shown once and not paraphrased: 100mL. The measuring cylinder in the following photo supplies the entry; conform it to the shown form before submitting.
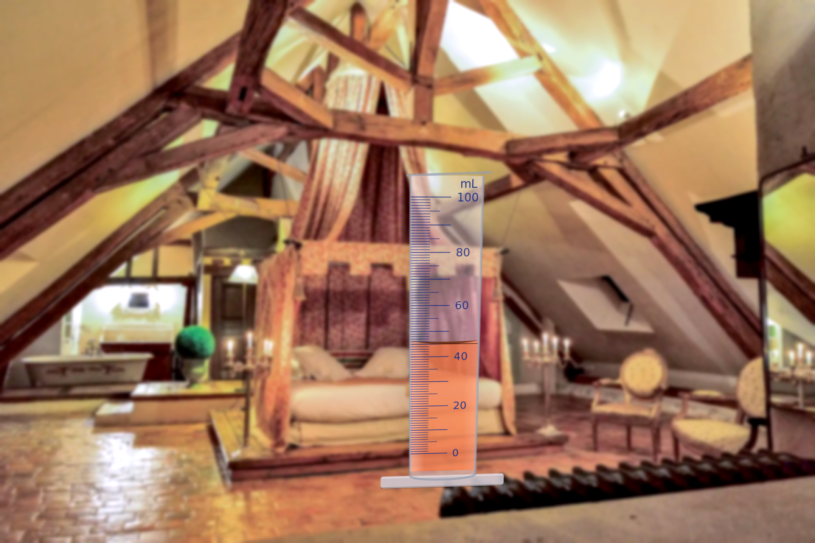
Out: 45mL
